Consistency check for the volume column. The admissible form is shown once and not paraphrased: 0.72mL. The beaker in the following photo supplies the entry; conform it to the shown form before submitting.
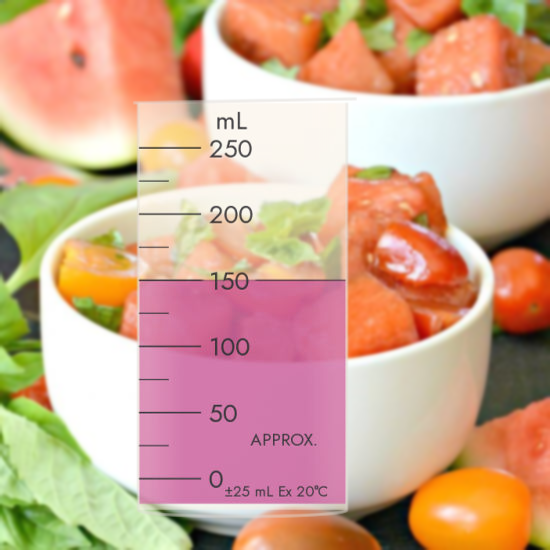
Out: 150mL
